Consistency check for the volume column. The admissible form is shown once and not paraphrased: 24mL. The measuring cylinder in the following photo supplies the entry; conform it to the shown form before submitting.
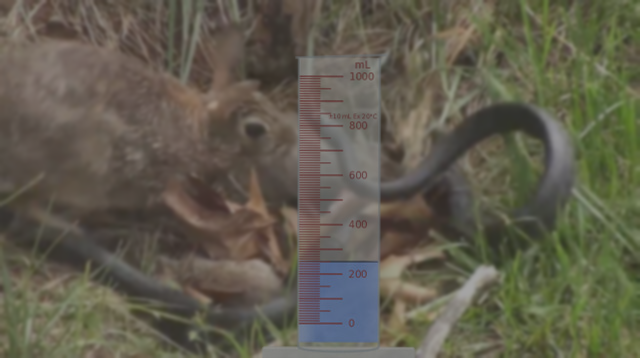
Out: 250mL
